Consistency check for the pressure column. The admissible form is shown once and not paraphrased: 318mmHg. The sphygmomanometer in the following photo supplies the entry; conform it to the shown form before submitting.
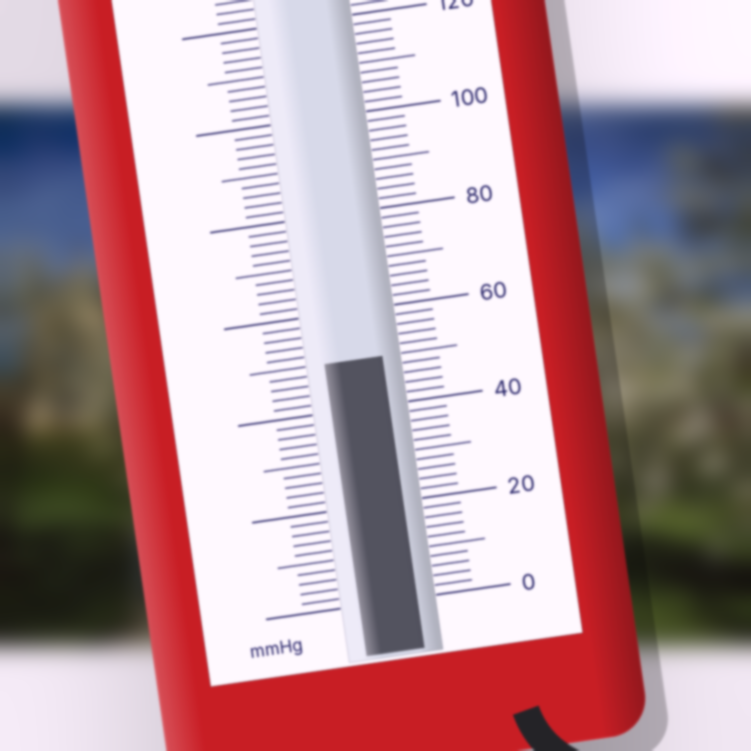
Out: 50mmHg
